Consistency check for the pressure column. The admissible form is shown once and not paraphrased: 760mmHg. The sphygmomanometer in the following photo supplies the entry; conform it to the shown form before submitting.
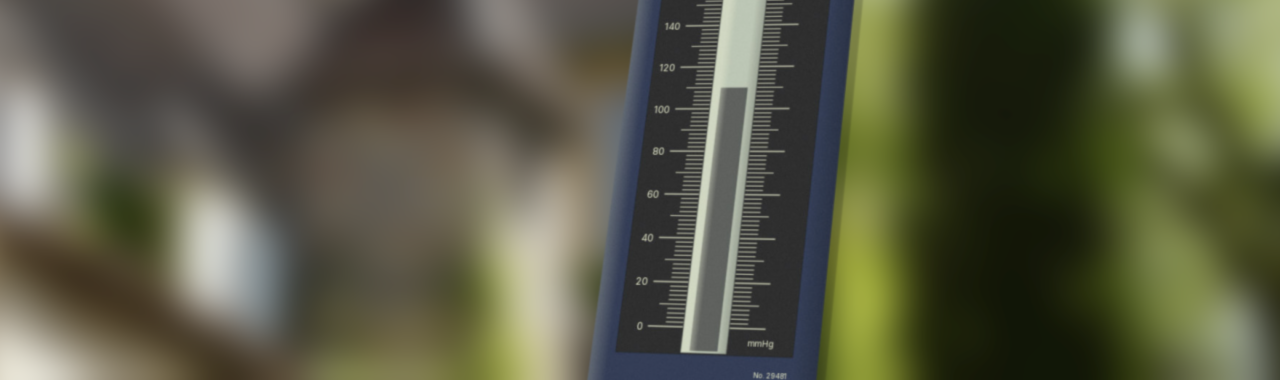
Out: 110mmHg
